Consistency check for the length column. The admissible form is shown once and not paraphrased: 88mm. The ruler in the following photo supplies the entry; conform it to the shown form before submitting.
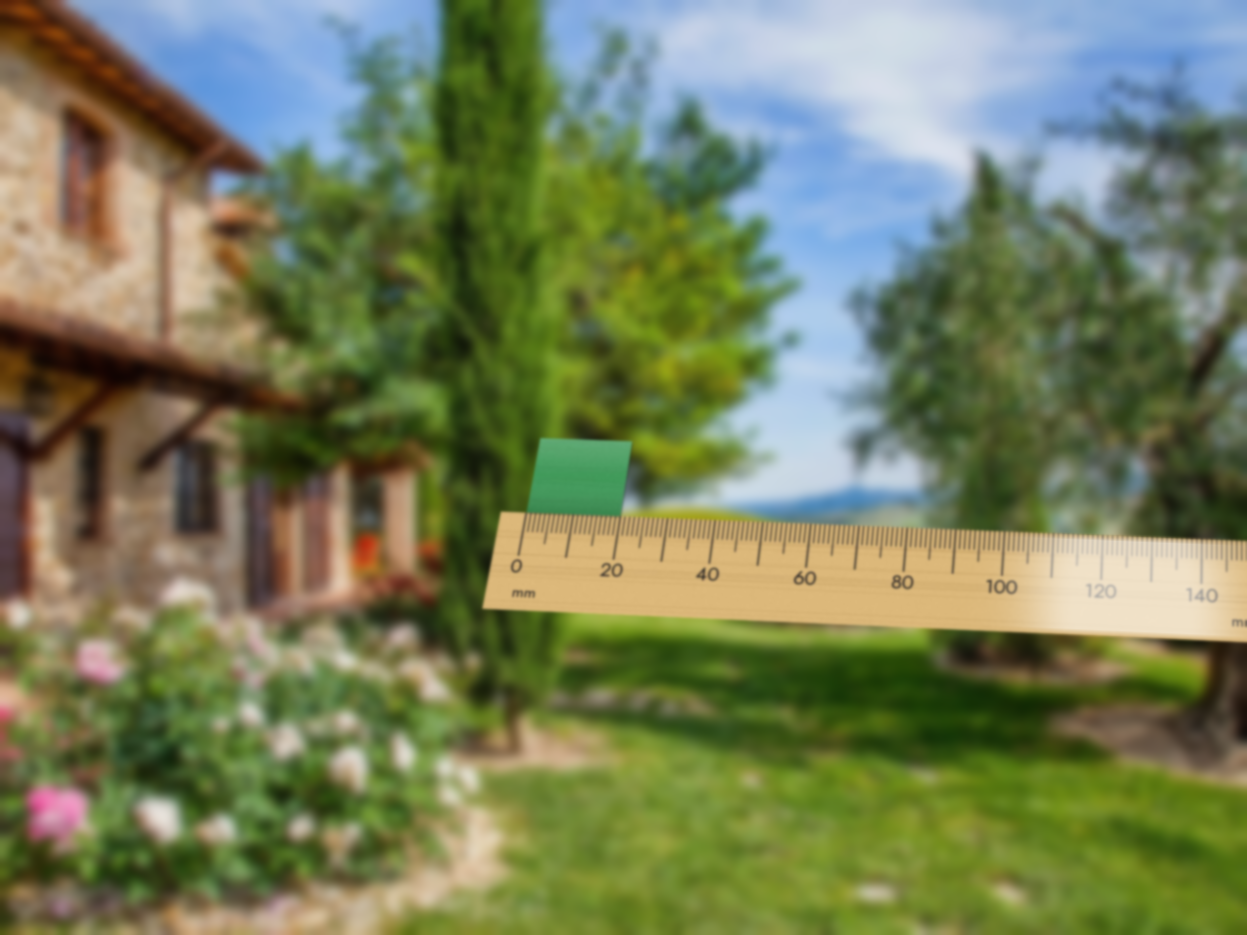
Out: 20mm
